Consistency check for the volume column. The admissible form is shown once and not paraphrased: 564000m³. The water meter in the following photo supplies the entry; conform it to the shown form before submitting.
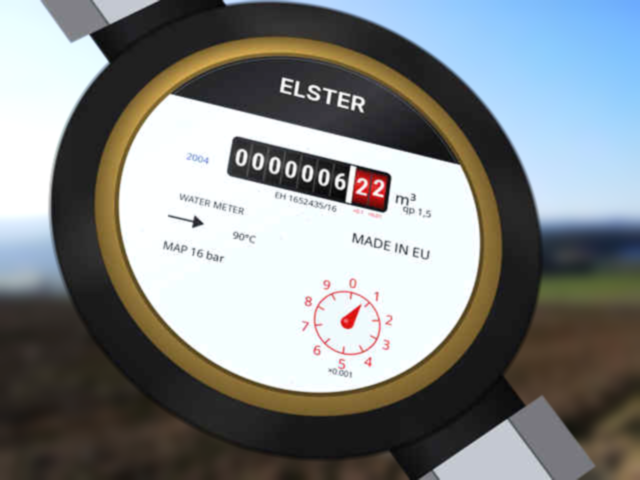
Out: 6.220m³
